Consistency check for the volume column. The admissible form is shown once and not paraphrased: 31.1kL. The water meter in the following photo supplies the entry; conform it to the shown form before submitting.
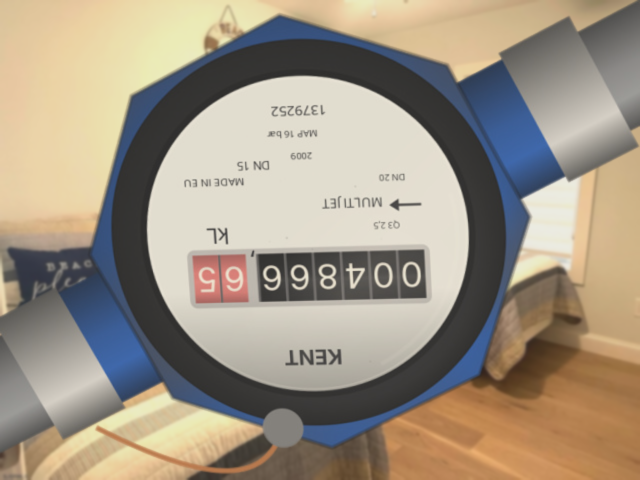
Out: 4866.65kL
